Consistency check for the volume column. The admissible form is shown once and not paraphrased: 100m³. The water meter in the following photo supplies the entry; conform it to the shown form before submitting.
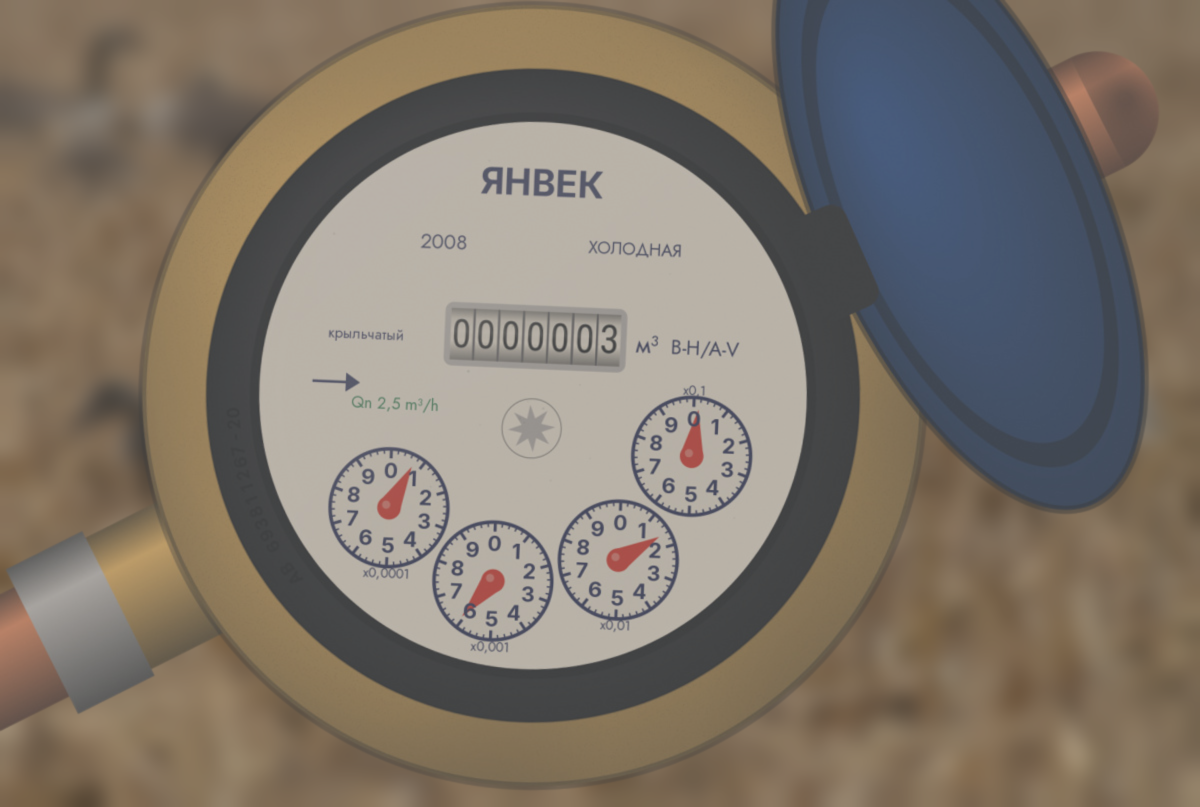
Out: 3.0160m³
